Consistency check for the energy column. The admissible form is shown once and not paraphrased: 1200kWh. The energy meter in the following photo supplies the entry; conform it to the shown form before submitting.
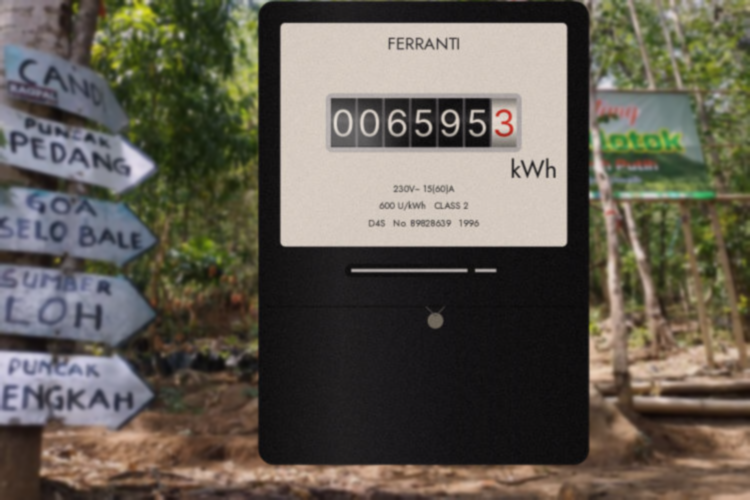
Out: 6595.3kWh
